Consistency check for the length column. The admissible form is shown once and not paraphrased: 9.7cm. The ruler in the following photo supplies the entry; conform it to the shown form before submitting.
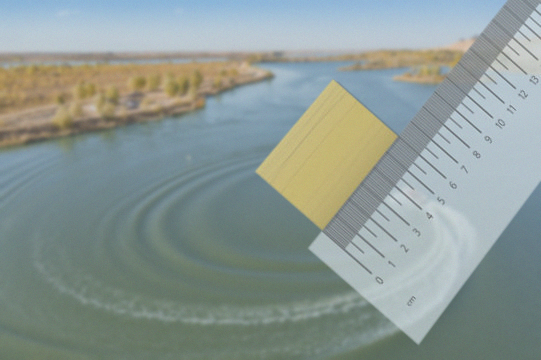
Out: 6cm
